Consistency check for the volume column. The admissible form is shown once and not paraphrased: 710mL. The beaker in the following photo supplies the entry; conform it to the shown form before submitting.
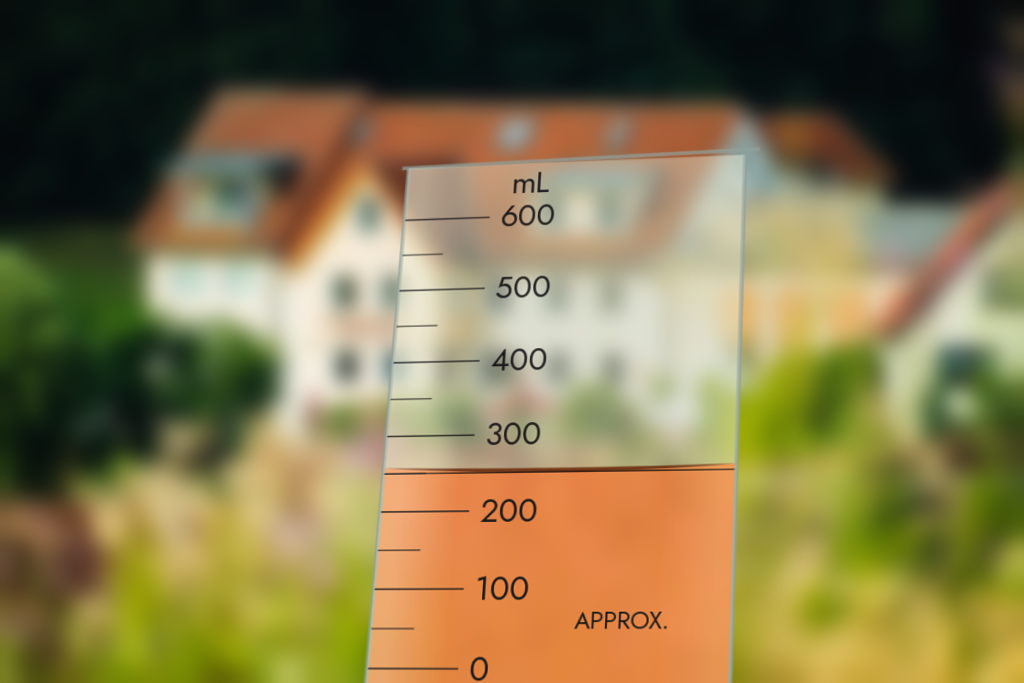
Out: 250mL
